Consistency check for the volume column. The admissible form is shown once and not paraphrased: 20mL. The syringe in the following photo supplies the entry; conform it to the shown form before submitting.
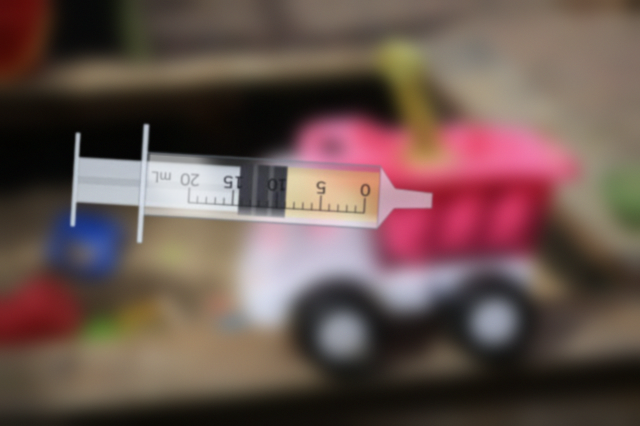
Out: 9mL
